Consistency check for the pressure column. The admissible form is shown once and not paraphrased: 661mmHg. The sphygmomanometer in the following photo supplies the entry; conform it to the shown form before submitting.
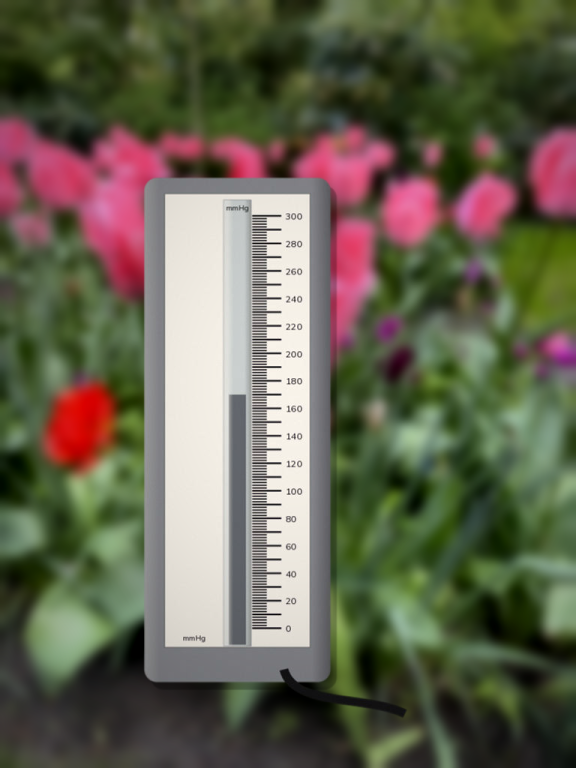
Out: 170mmHg
